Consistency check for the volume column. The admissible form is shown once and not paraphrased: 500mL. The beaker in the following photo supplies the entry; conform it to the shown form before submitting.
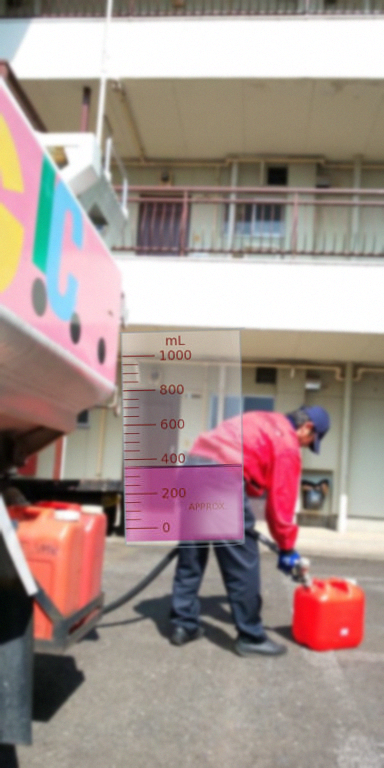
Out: 350mL
